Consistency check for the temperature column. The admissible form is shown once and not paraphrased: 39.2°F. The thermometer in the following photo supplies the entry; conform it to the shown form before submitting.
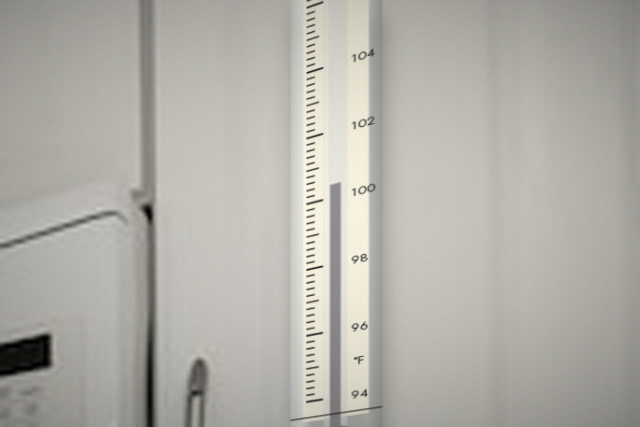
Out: 100.4°F
